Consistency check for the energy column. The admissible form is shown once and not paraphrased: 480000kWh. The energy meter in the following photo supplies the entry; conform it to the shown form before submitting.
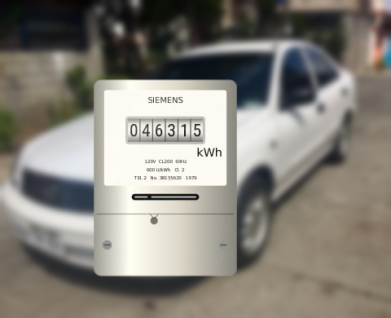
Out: 46315kWh
